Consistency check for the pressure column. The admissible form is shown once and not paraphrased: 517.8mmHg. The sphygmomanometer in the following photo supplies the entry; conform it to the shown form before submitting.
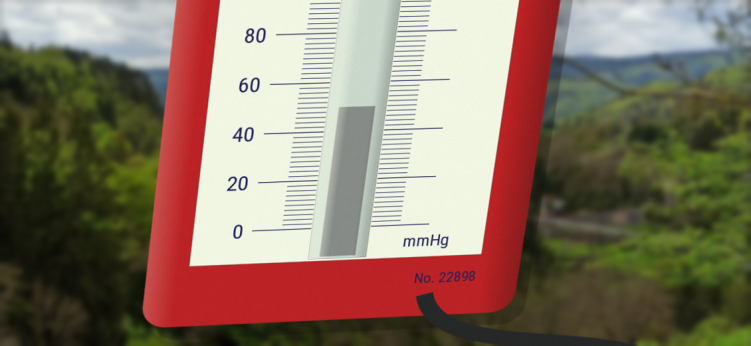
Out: 50mmHg
